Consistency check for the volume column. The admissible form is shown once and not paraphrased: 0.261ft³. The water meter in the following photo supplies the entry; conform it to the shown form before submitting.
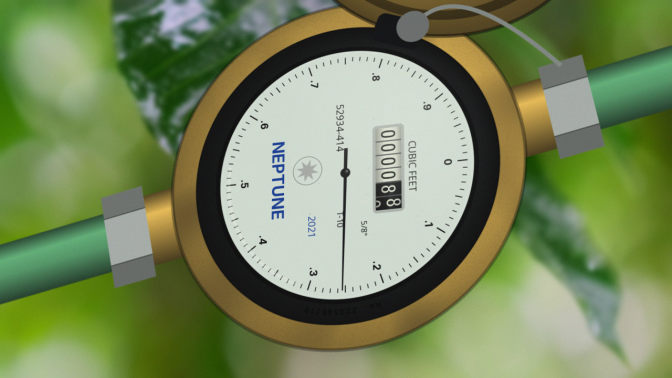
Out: 88.25ft³
